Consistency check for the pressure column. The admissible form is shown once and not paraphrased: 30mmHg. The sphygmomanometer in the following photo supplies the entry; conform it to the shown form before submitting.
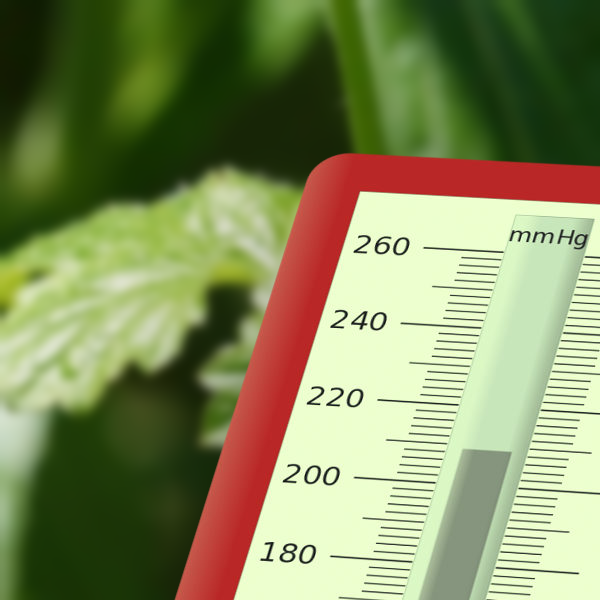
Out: 209mmHg
